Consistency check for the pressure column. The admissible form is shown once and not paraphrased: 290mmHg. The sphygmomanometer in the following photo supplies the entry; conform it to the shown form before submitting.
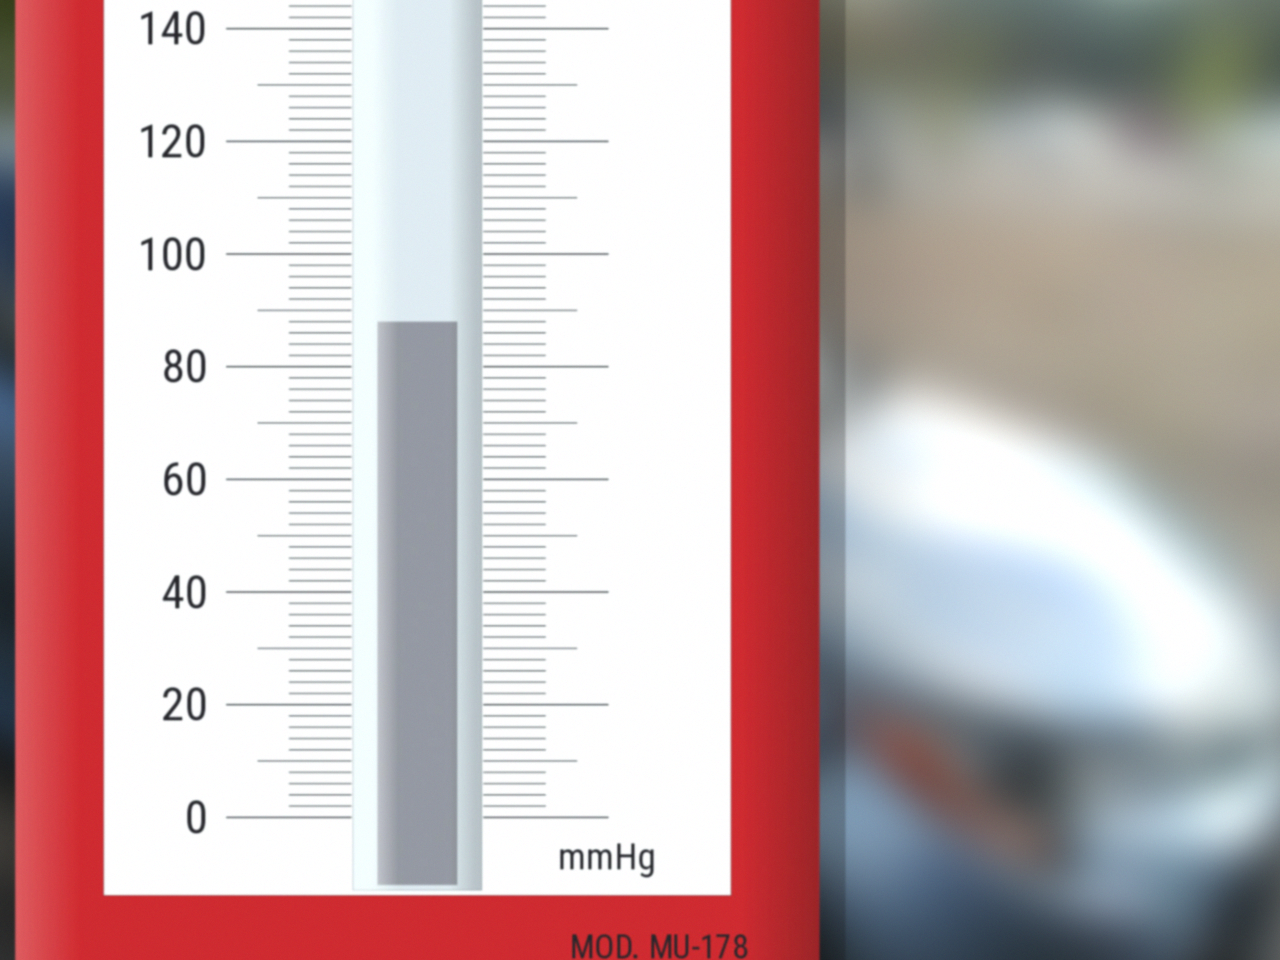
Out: 88mmHg
